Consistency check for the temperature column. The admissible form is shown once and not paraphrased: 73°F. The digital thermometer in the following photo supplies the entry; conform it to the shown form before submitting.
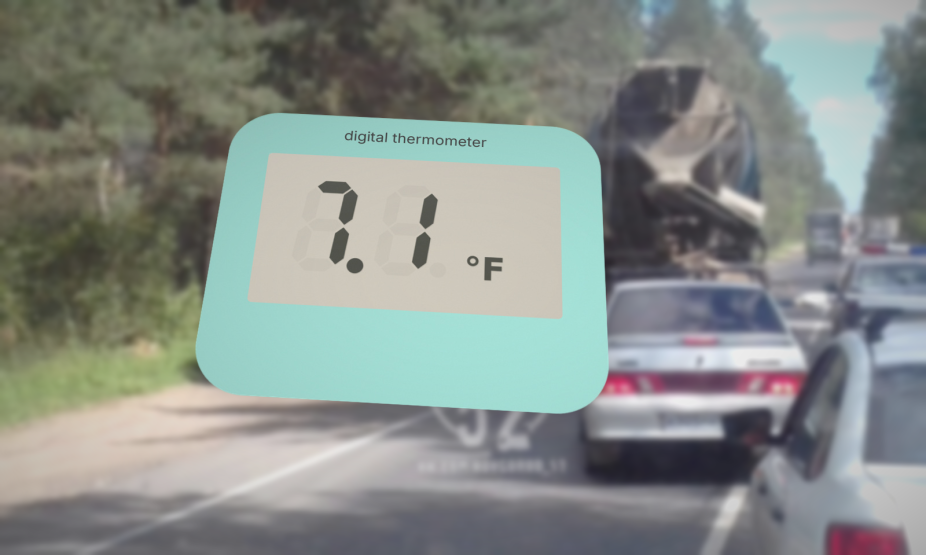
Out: 7.1°F
